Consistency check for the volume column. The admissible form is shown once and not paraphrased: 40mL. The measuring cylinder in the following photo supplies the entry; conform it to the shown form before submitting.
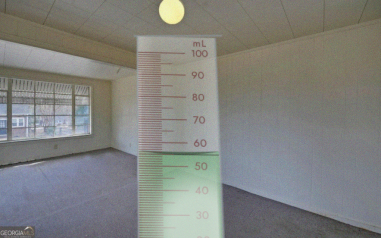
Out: 55mL
